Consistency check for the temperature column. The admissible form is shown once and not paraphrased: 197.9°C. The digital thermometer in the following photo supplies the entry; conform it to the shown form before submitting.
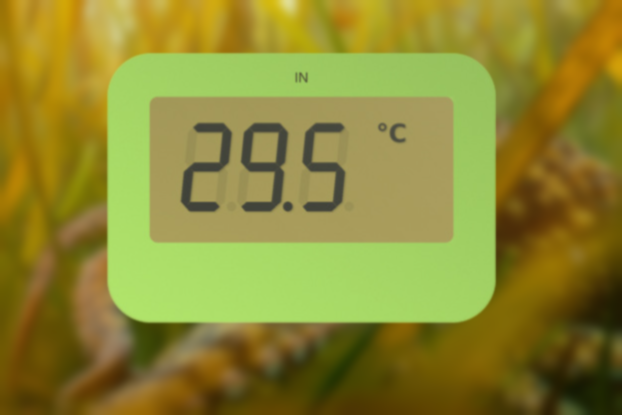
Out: 29.5°C
